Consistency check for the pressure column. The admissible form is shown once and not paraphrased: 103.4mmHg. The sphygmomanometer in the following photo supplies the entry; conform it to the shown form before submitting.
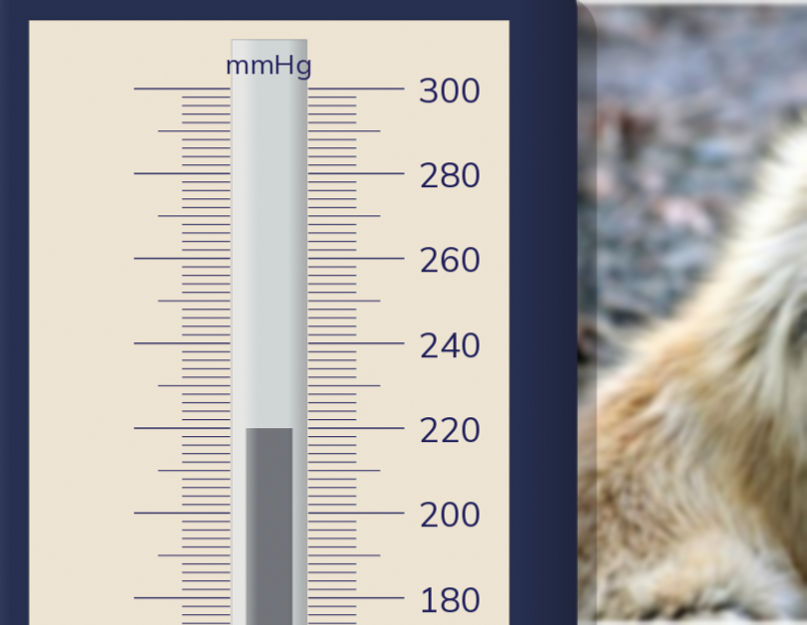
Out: 220mmHg
